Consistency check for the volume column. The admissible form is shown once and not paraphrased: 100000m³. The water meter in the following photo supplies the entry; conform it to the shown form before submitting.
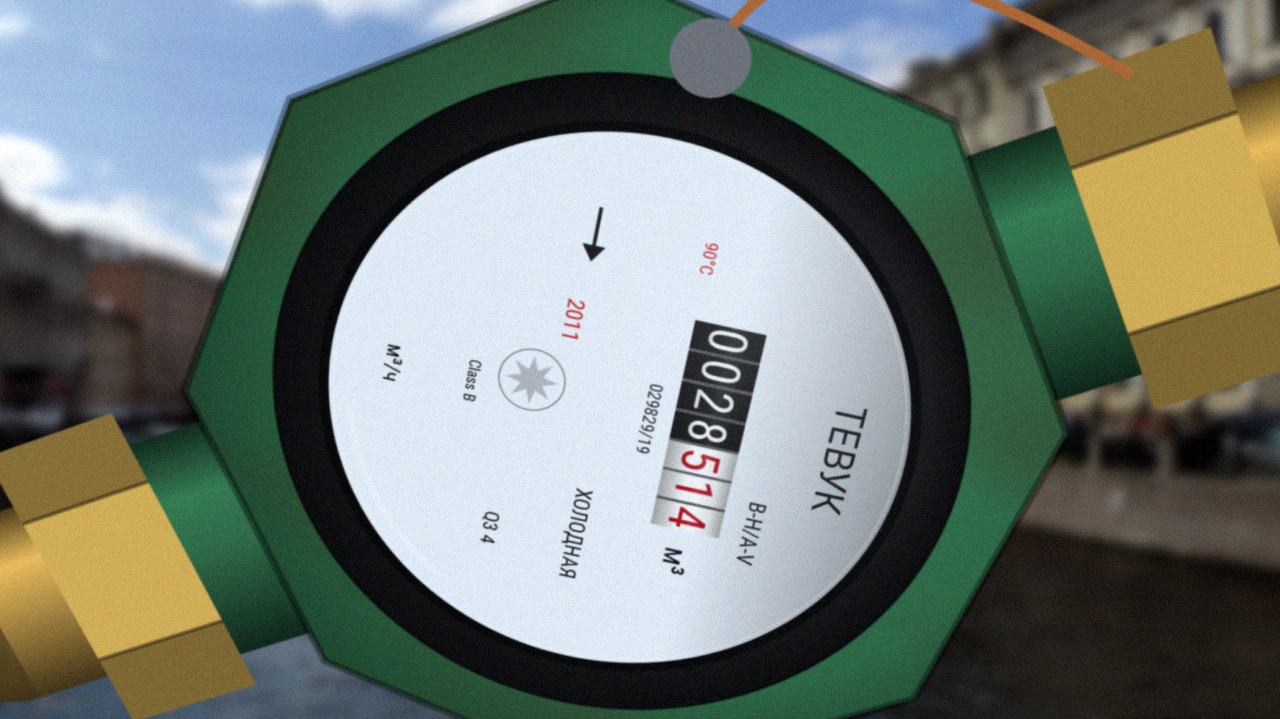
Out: 28.514m³
